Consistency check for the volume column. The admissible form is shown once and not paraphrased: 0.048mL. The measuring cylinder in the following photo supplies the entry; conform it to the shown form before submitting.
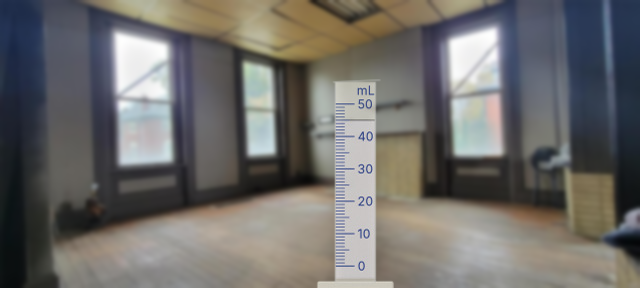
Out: 45mL
